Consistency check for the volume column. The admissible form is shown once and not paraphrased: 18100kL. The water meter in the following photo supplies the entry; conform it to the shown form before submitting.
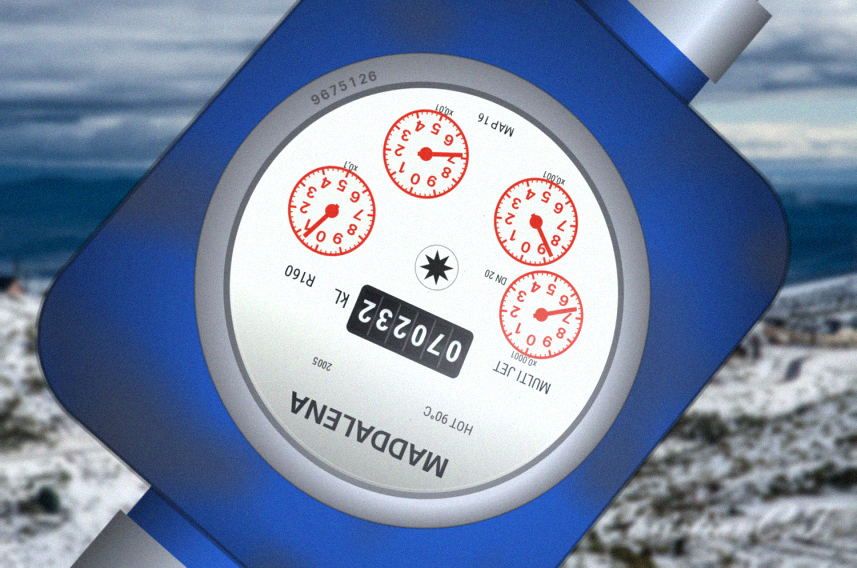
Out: 70232.0686kL
